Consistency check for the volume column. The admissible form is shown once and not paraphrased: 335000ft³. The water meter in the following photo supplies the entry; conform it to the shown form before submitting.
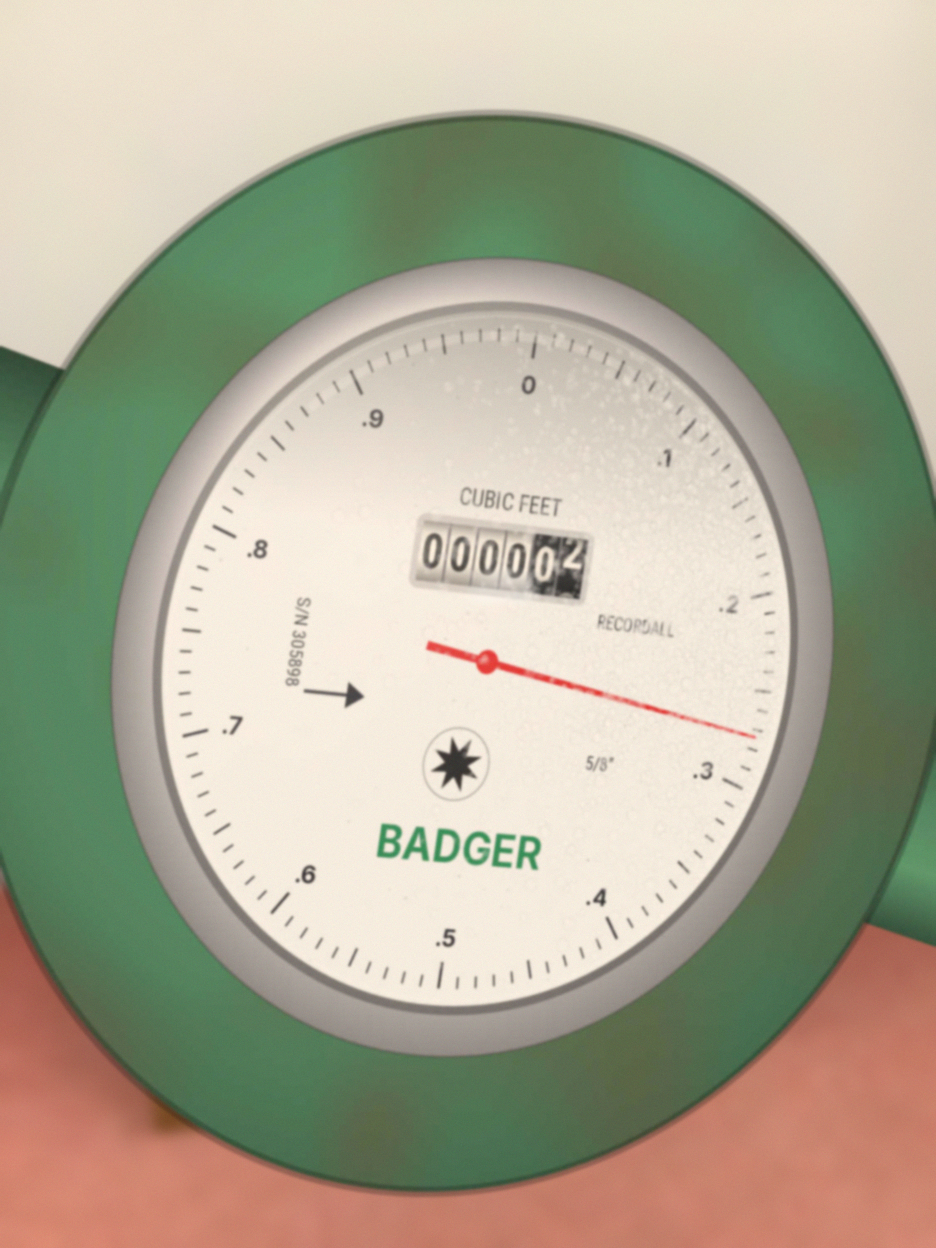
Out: 2.27ft³
